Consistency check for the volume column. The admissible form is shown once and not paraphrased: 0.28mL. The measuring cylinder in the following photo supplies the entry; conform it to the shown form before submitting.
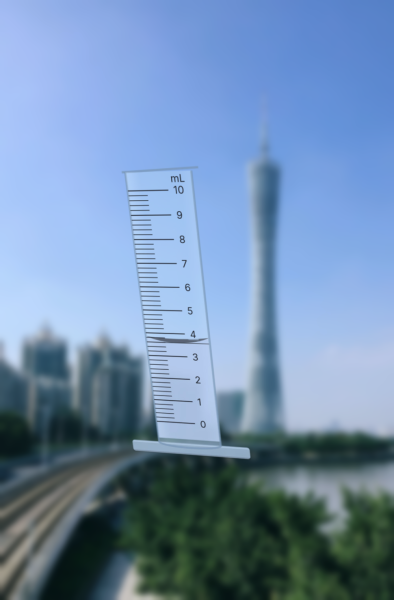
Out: 3.6mL
